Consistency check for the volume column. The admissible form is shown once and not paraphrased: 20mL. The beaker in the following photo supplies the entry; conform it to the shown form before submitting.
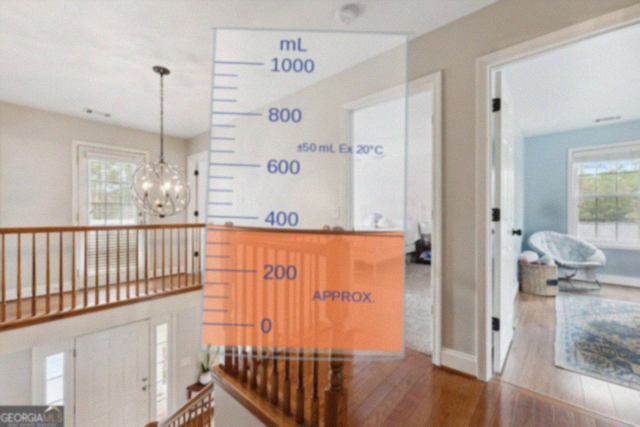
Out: 350mL
